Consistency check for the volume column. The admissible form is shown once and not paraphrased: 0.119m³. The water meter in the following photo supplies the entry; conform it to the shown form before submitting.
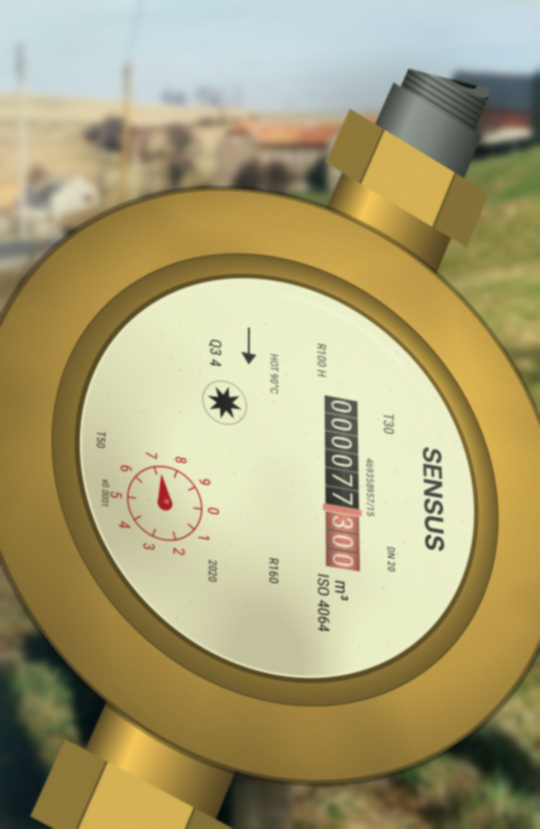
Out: 77.3007m³
